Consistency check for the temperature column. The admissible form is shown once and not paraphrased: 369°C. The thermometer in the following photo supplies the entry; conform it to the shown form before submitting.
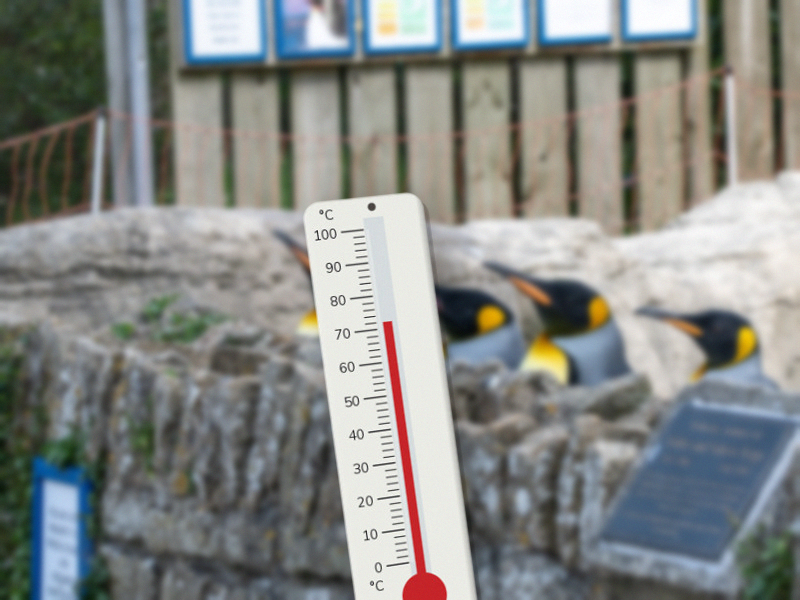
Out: 72°C
